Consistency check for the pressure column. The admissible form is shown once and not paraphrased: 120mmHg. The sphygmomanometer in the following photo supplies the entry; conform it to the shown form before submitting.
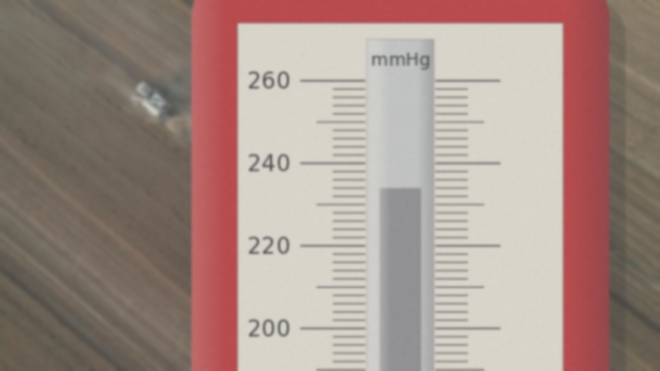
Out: 234mmHg
